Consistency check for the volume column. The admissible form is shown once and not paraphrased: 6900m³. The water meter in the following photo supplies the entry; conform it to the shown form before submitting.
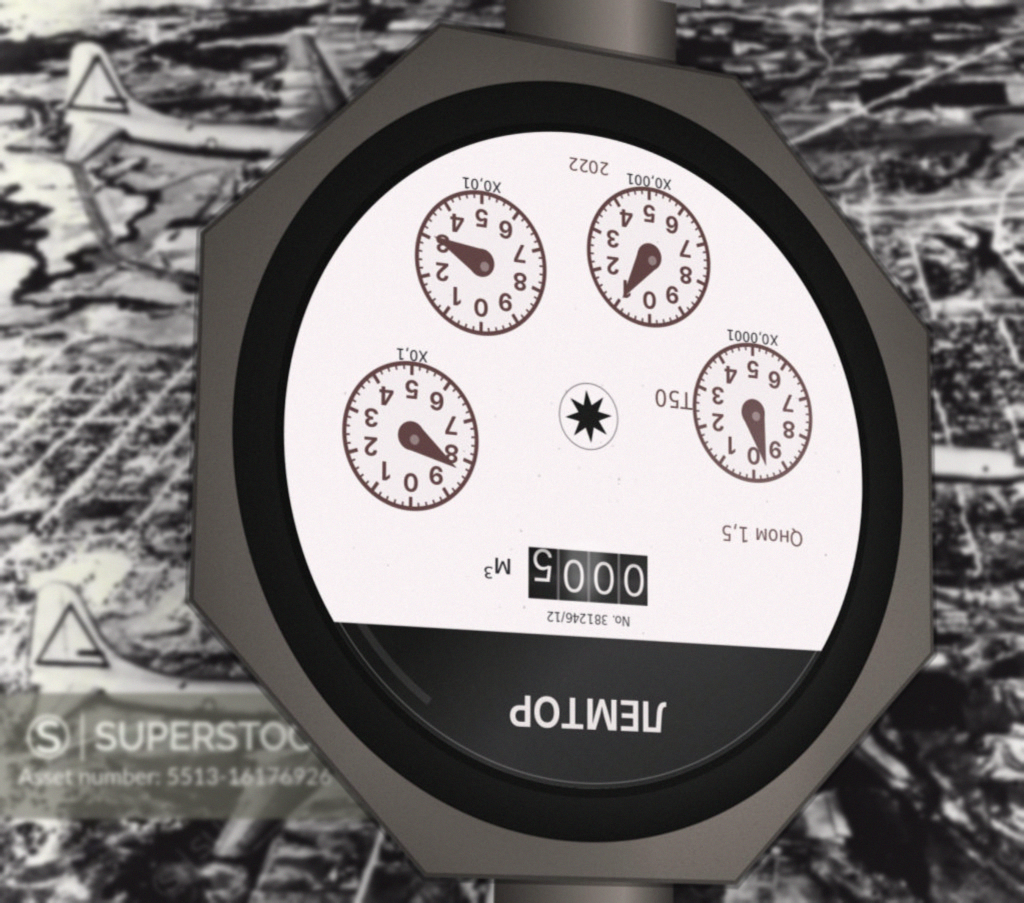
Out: 4.8309m³
